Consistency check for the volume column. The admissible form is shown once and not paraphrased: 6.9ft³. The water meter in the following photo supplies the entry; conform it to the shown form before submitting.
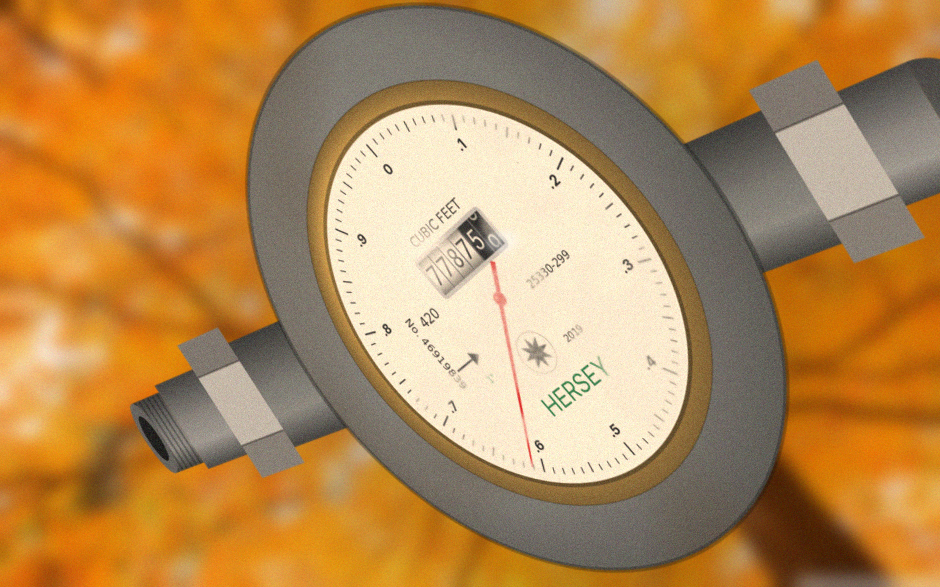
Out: 778758.61ft³
